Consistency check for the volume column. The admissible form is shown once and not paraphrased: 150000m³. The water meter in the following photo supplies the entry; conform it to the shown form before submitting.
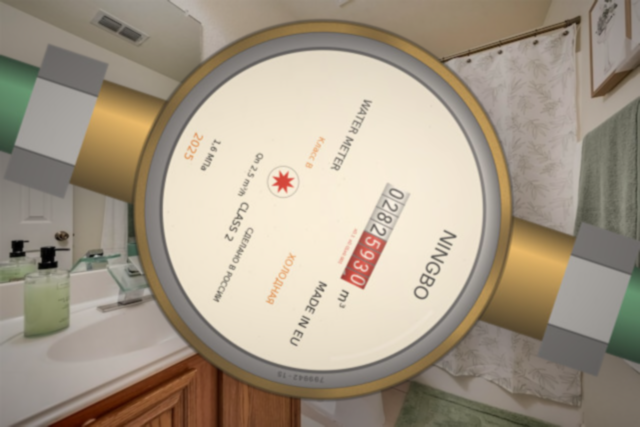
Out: 282.5930m³
